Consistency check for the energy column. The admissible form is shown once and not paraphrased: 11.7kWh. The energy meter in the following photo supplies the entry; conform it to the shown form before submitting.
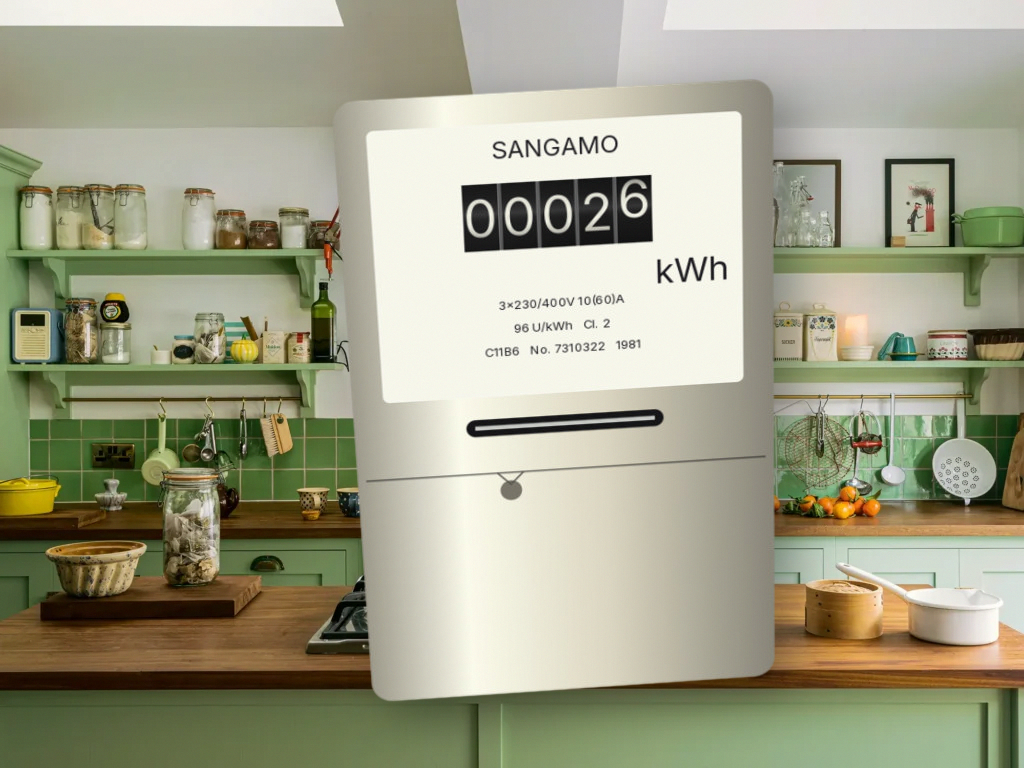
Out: 26kWh
